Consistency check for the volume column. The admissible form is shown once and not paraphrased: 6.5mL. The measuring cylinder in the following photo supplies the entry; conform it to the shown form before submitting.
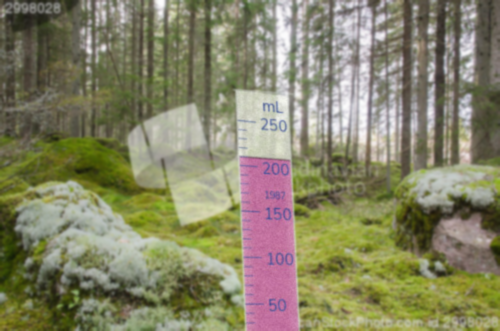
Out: 210mL
